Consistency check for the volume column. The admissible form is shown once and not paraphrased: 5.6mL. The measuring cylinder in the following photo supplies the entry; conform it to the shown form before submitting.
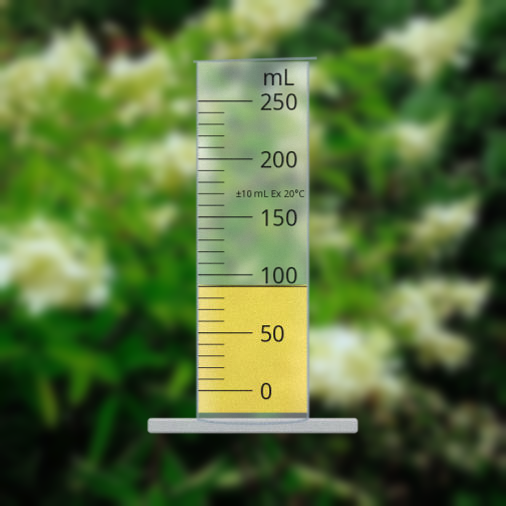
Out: 90mL
